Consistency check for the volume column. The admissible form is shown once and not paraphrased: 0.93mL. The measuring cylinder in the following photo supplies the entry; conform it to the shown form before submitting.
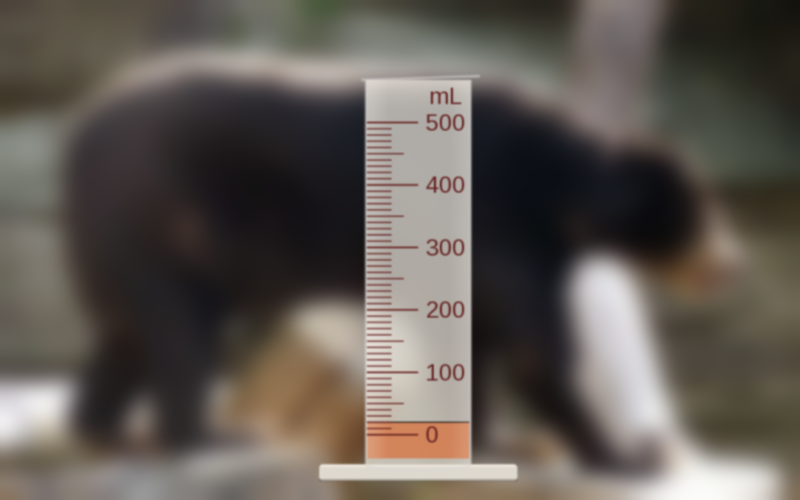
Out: 20mL
